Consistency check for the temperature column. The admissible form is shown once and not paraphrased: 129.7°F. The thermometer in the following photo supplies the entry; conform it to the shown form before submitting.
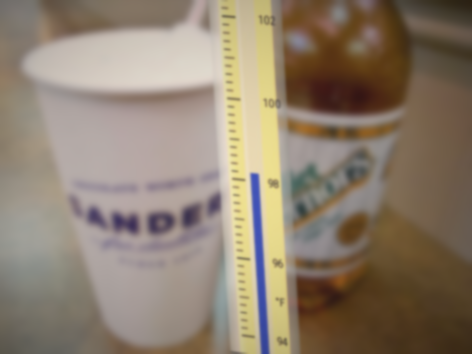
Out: 98.2°F
